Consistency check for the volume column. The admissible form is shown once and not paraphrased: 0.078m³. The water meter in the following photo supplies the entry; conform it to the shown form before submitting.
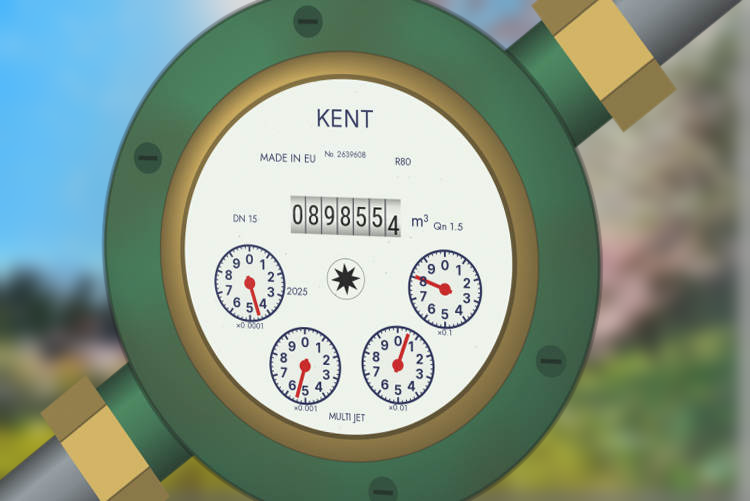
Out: 898553.8054m³
